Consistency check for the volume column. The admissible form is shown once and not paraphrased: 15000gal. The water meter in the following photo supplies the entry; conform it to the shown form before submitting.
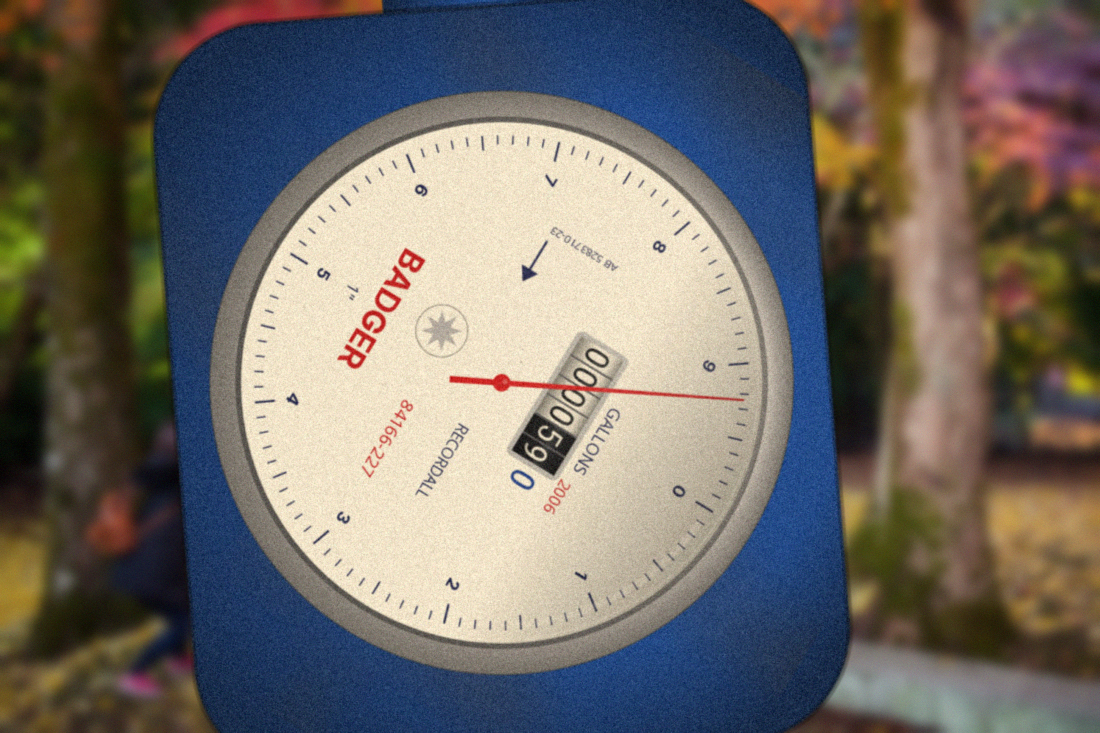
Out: 589.2gal
